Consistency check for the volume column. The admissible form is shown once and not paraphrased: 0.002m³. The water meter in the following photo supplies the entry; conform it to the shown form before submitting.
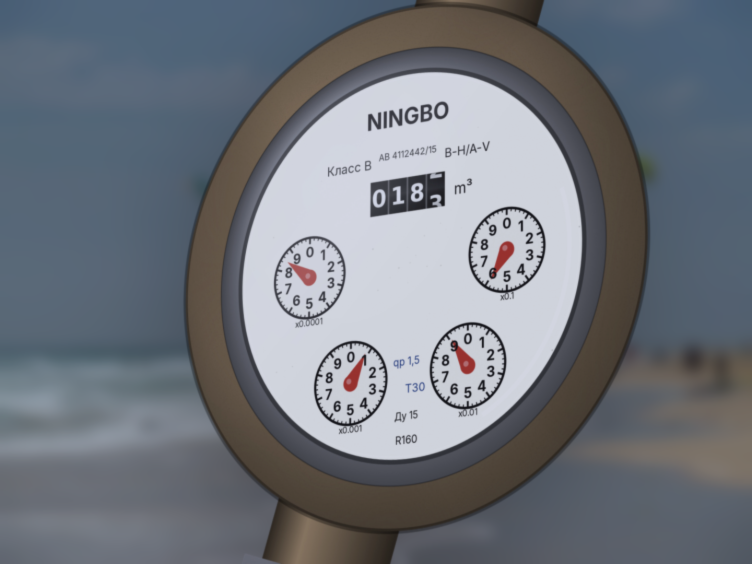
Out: 182.5908m³
